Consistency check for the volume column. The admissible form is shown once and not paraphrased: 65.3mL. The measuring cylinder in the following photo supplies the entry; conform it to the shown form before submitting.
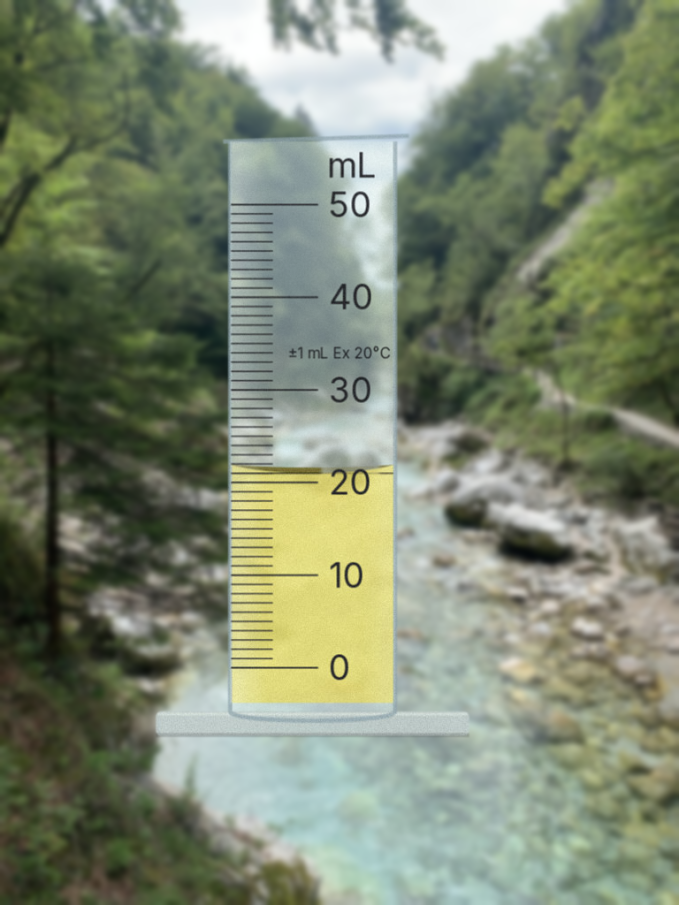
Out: 21mL
